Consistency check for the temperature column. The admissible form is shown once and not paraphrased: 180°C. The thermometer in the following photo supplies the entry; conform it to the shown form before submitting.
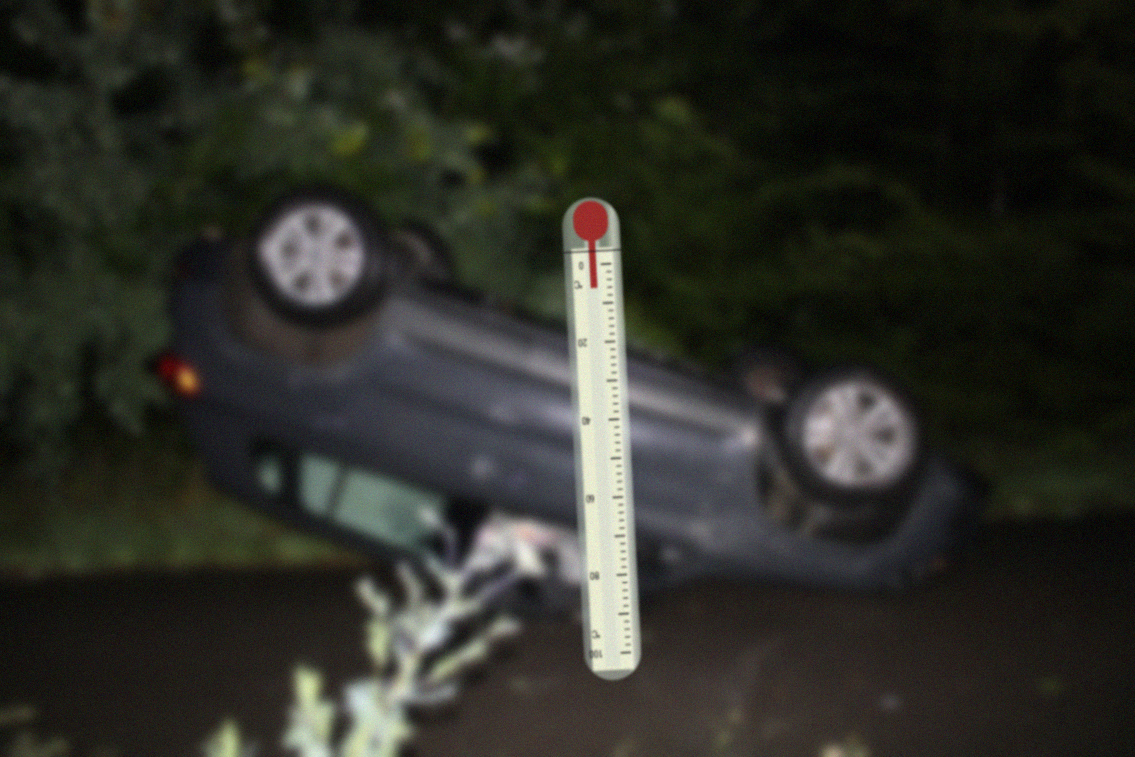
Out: 6°C
